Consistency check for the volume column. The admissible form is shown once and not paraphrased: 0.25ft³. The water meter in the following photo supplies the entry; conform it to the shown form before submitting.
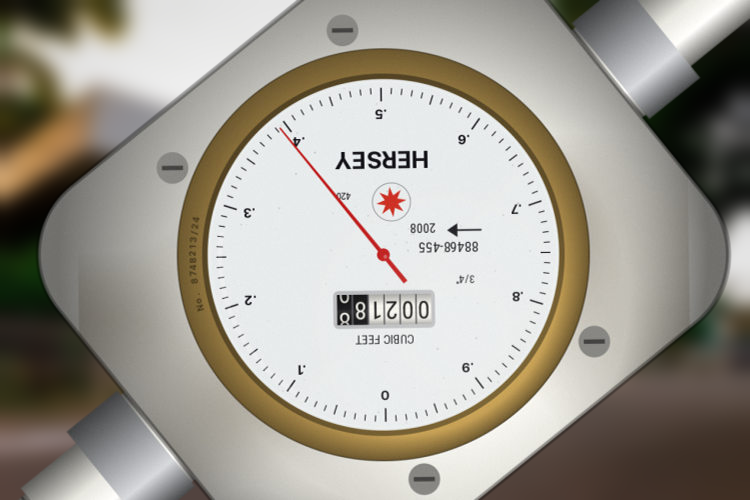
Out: 2188.39ft³
